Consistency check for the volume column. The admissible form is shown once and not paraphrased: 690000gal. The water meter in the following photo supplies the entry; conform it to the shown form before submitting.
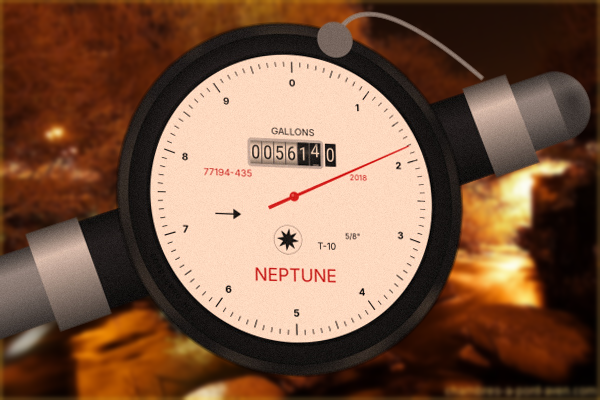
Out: 56141.8gal
